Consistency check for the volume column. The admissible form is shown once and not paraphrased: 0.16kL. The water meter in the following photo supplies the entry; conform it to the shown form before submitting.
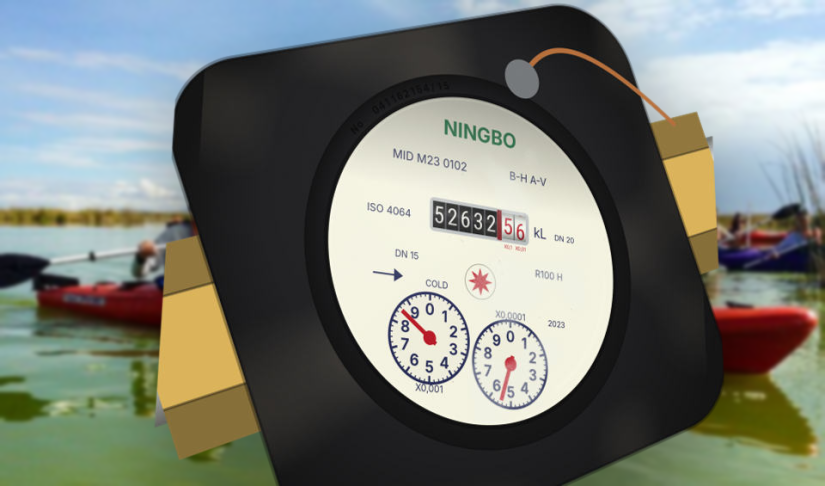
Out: 52632.5585kL
